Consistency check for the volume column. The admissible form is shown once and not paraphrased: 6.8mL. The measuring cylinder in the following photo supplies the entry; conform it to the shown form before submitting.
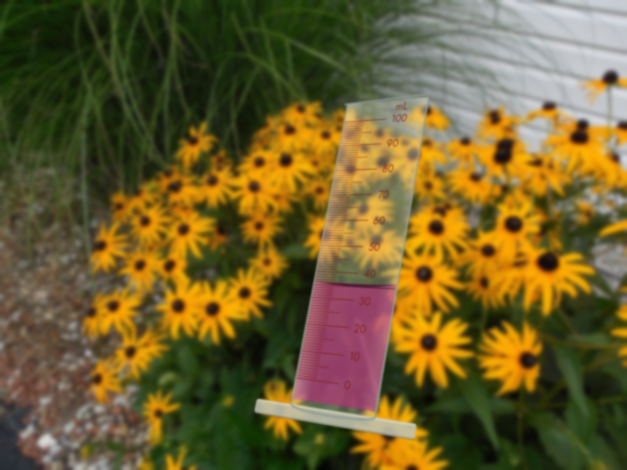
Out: 35mL
